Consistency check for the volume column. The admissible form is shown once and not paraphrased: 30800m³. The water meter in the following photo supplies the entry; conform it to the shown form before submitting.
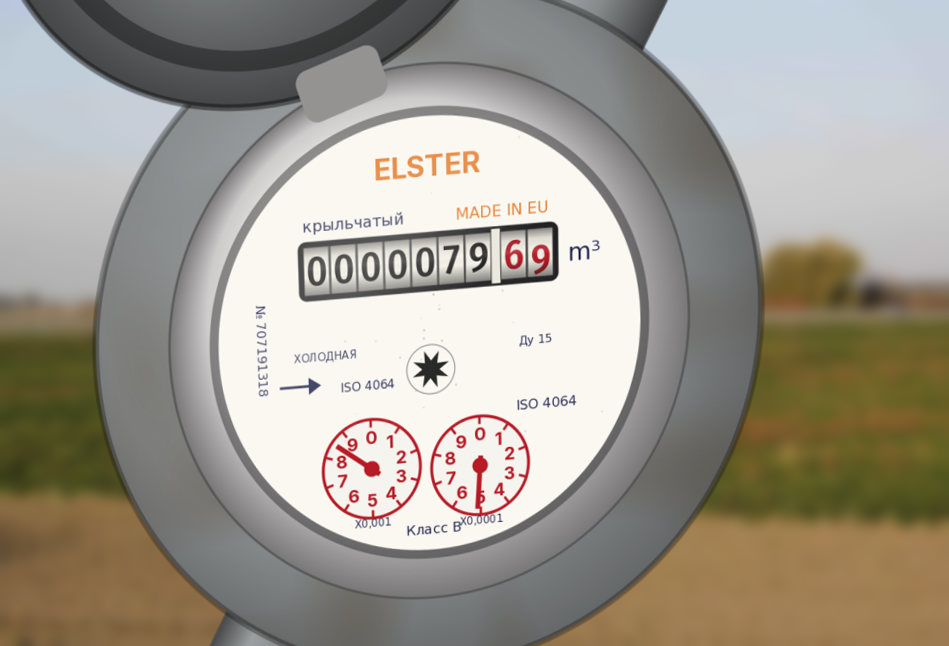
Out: 79.6885m³
